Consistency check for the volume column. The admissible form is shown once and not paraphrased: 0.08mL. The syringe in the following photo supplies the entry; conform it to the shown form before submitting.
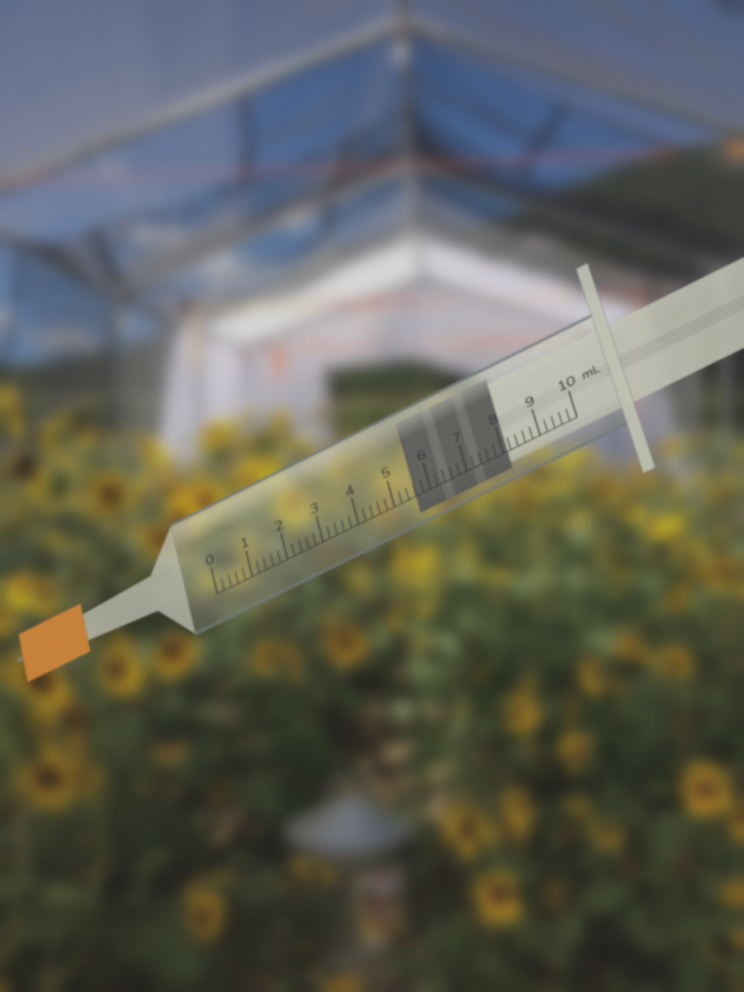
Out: 5.6mL
